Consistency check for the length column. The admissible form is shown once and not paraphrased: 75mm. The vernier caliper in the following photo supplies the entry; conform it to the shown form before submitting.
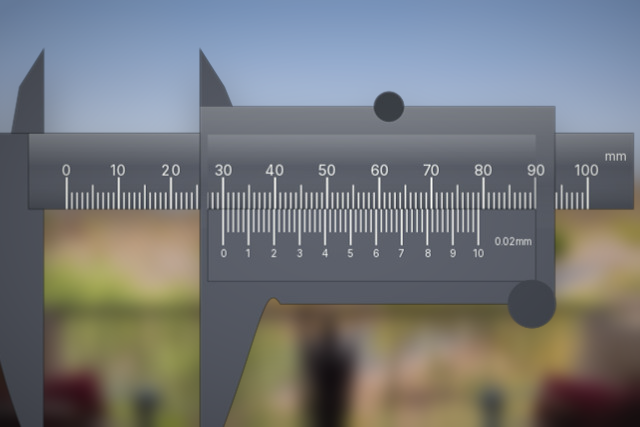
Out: 30.0mm
